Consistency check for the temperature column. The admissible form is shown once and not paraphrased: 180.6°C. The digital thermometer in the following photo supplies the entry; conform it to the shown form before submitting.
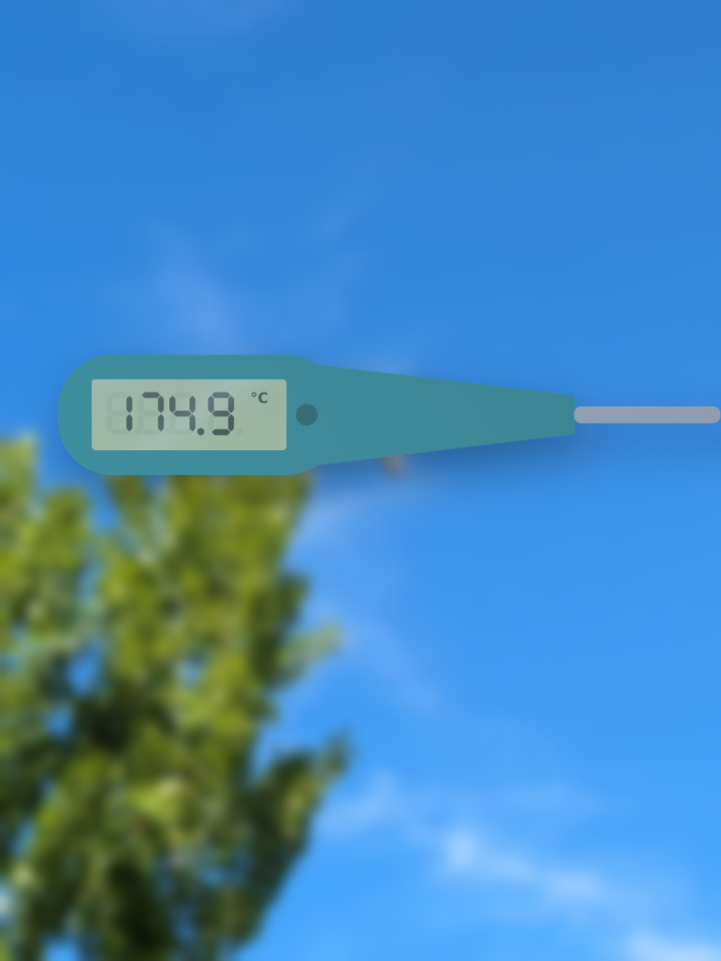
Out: 174.9°C
